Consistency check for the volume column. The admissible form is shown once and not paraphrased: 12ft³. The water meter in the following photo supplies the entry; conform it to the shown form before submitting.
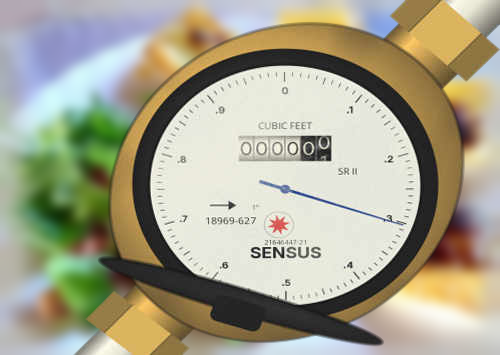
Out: 0.30ft³
